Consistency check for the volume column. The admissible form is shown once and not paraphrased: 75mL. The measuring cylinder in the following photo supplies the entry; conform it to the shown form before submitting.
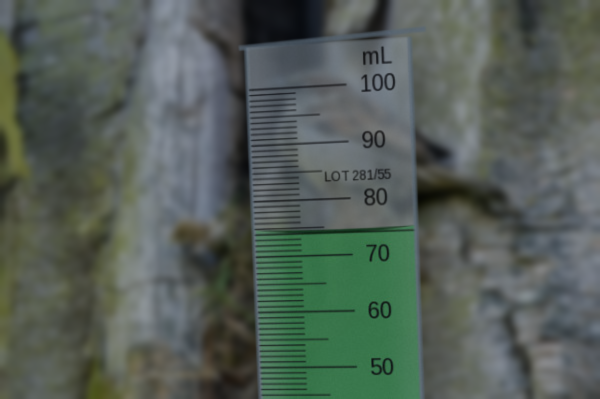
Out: 74mL
